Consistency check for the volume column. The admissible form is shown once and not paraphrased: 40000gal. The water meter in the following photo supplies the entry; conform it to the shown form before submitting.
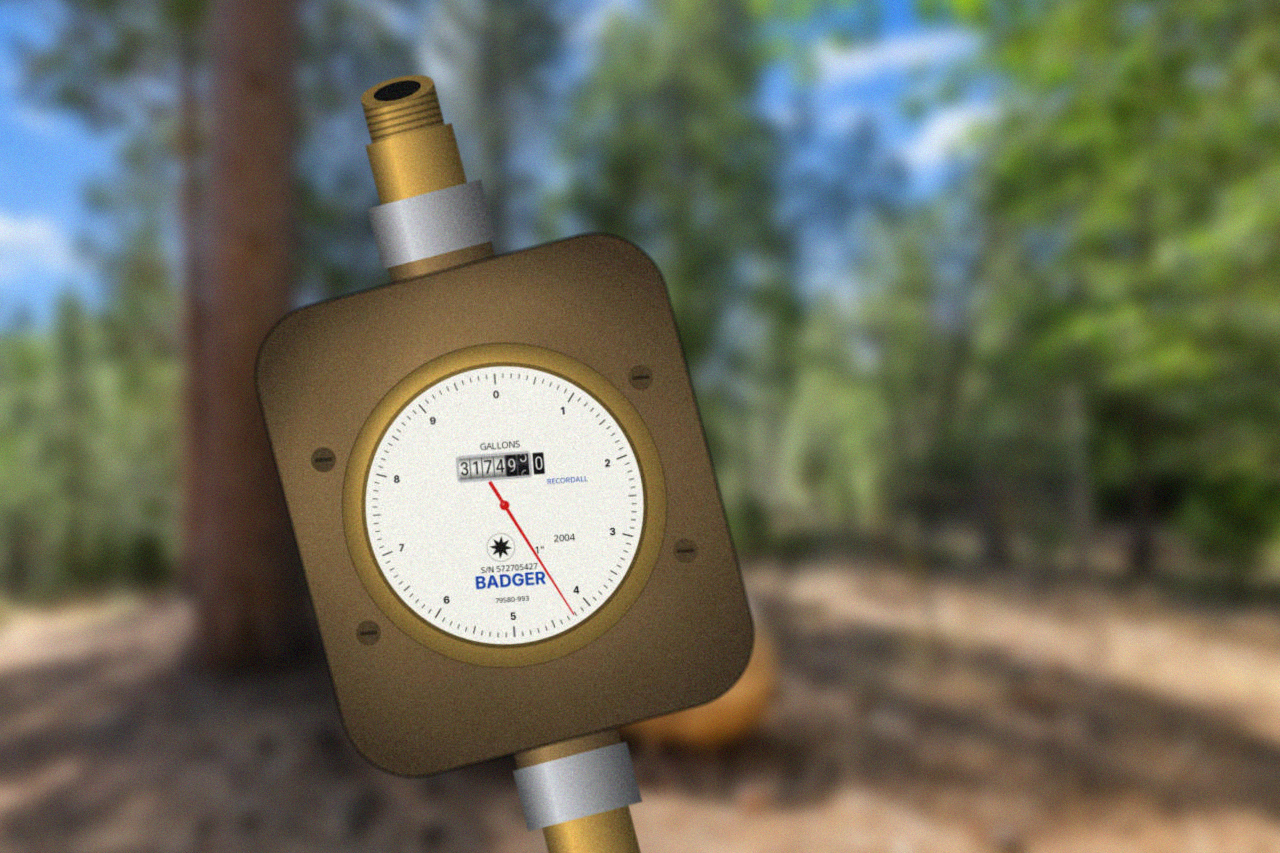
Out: 3174954.2gal
